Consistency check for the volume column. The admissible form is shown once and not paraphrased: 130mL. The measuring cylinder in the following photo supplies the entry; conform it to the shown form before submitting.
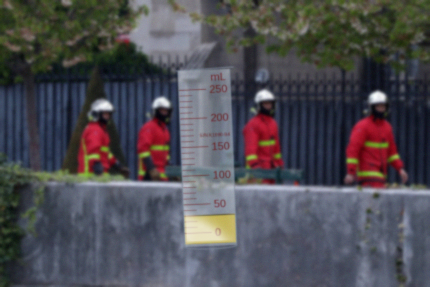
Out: 30mL
